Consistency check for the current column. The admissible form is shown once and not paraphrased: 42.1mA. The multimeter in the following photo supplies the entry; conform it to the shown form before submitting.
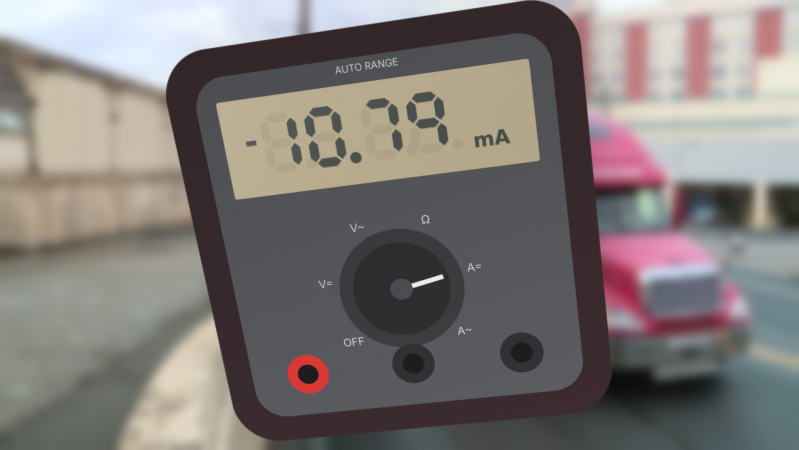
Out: -10.79mA
